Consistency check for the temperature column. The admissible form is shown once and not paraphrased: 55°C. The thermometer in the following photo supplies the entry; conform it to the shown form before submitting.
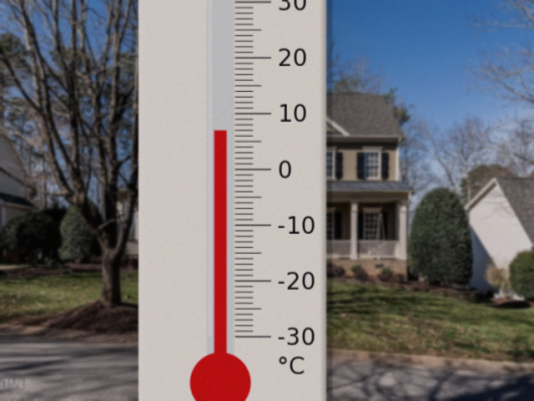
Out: 7°C
